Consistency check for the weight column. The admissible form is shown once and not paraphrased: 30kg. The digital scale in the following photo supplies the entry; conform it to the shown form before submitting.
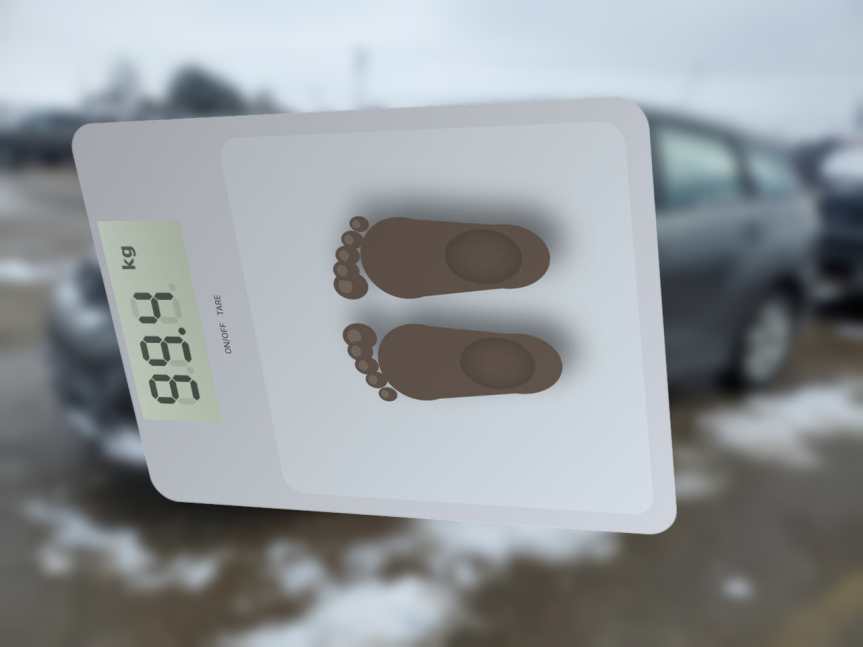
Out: 99.4kg
